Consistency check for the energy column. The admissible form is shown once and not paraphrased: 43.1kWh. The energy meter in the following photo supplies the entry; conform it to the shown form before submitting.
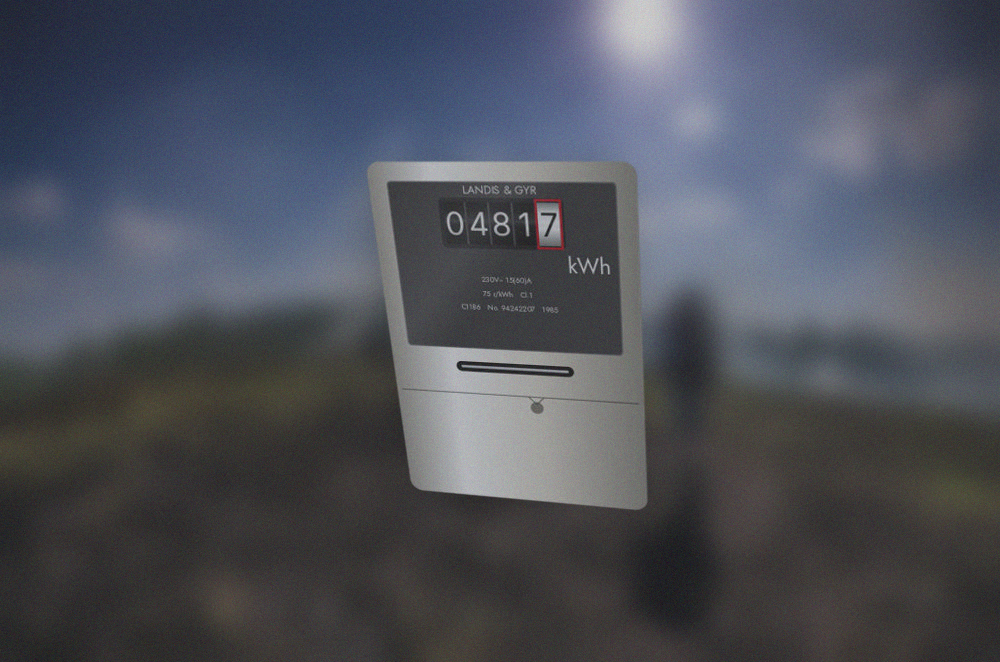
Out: 481.7kWh
